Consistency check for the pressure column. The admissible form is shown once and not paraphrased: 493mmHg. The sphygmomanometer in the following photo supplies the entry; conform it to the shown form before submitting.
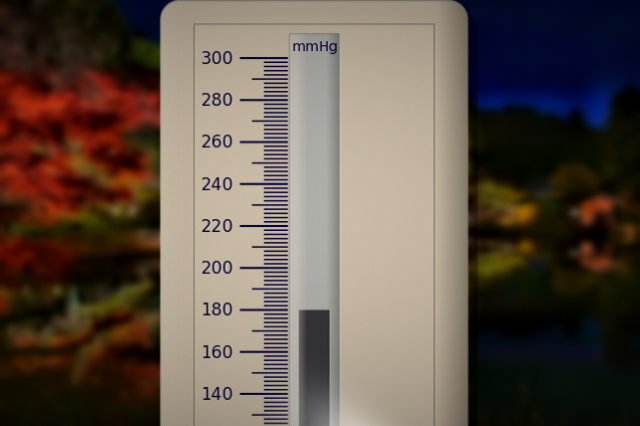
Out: 180mmHg
